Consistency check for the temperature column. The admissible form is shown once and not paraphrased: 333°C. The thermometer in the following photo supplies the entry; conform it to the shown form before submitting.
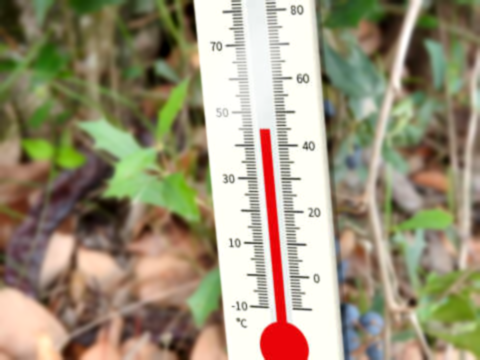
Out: 45°C
